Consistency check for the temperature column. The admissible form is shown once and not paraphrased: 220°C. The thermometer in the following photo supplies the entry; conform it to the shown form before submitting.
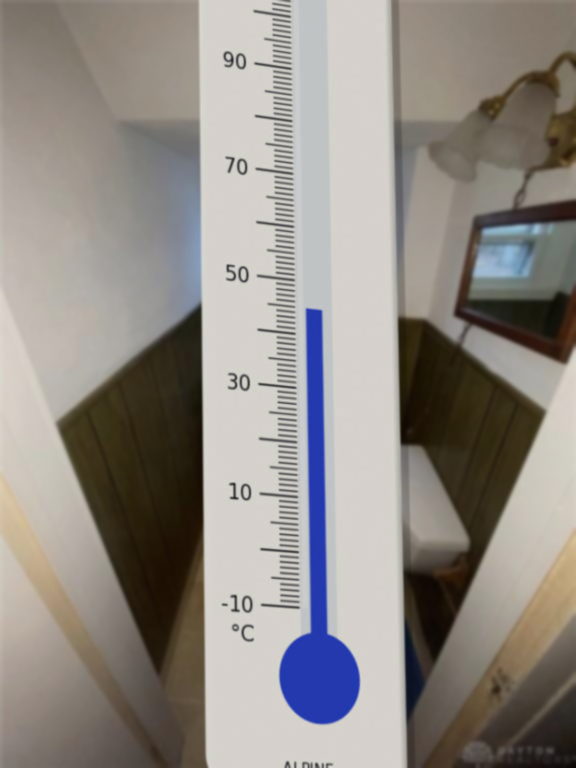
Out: 45°C
